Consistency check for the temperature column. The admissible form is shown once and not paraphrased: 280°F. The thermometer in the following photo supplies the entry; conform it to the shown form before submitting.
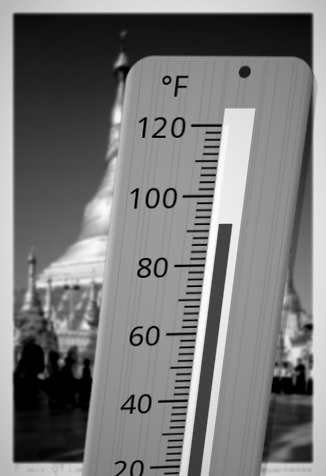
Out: 92°F
